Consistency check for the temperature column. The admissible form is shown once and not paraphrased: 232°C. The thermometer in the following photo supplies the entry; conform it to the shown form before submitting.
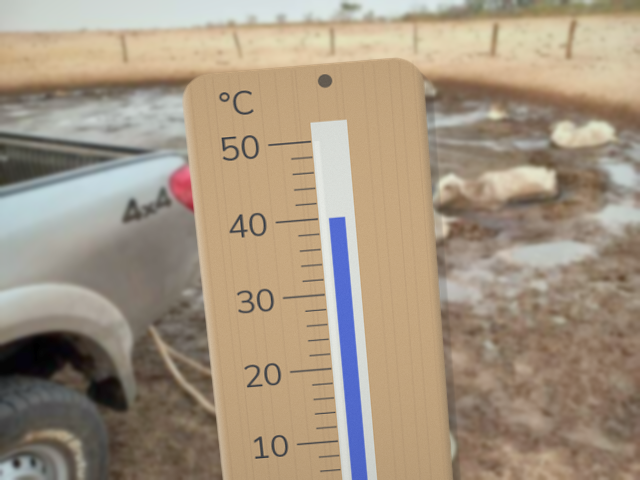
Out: 40°C
